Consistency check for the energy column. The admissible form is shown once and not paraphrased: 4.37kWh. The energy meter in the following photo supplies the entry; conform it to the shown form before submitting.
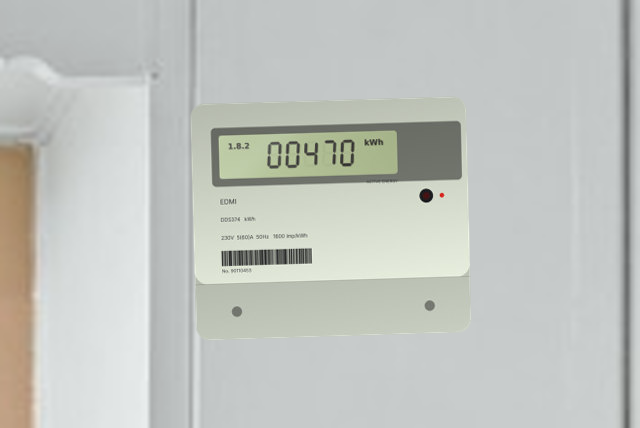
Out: 470kWh
